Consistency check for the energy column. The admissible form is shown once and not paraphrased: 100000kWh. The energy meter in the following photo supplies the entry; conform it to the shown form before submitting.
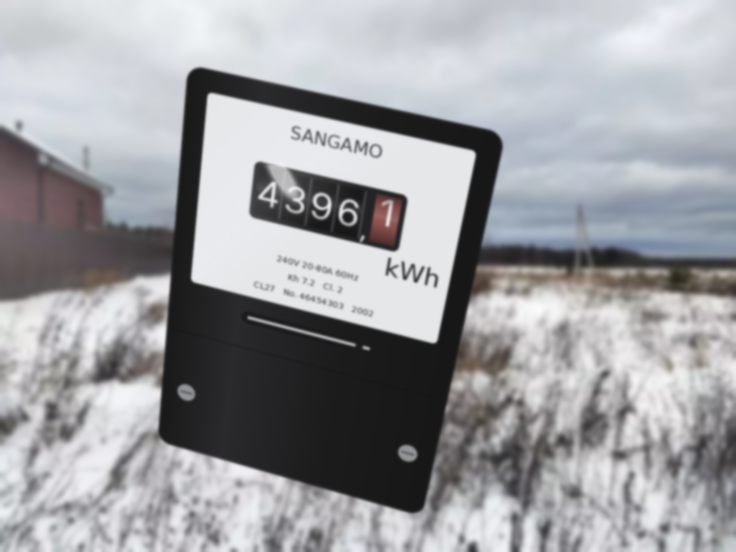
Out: 4396.1kWh
